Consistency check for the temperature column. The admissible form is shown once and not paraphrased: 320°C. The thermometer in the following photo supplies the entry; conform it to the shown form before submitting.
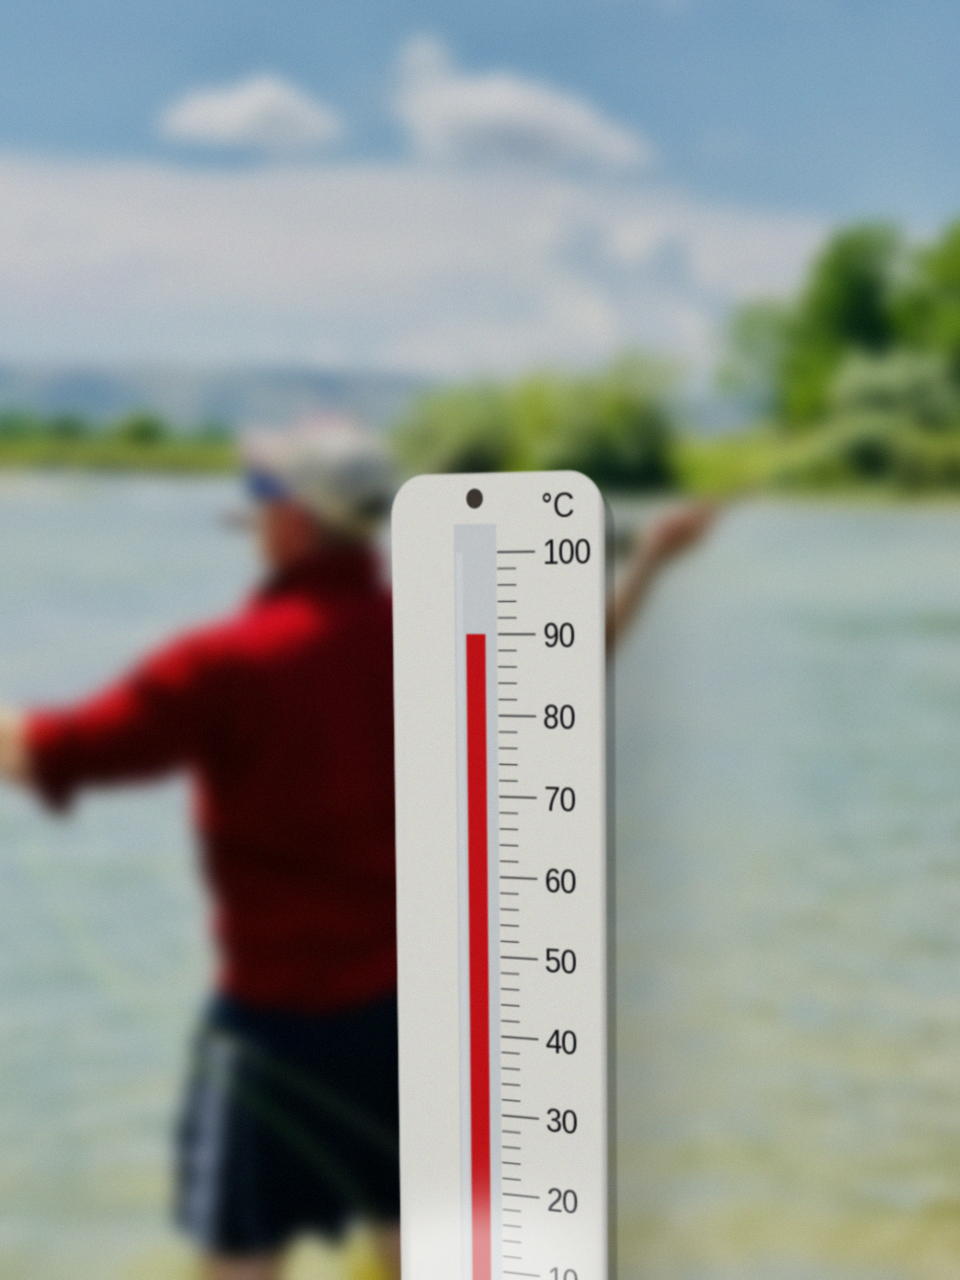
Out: 90°C
